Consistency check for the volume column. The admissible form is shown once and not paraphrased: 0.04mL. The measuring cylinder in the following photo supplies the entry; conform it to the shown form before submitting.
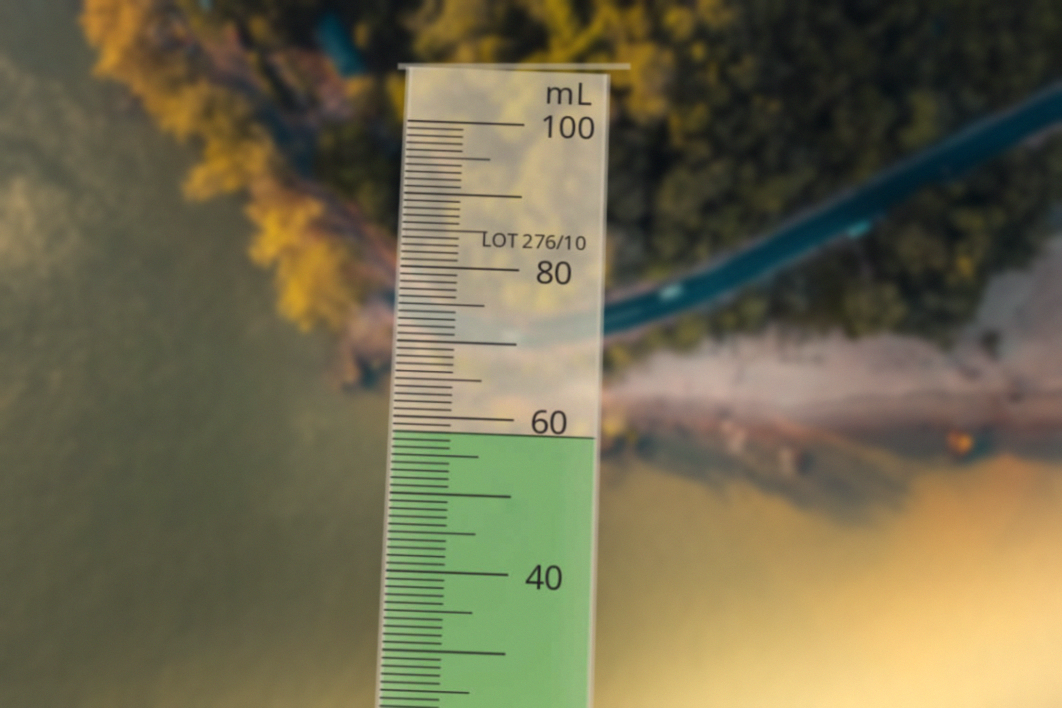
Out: 58mL
